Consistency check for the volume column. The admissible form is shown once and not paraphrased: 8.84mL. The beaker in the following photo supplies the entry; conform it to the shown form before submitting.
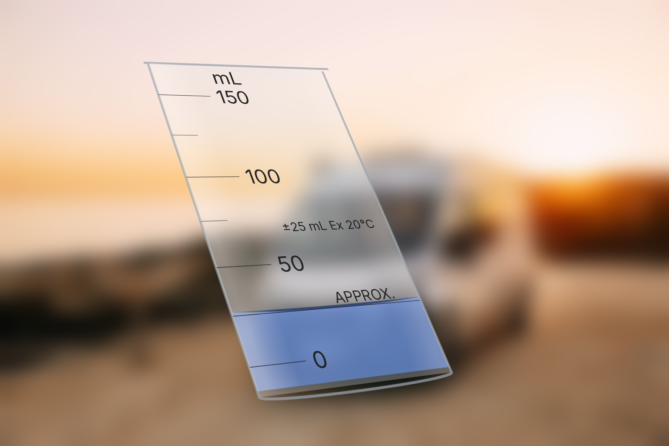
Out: 25mL
